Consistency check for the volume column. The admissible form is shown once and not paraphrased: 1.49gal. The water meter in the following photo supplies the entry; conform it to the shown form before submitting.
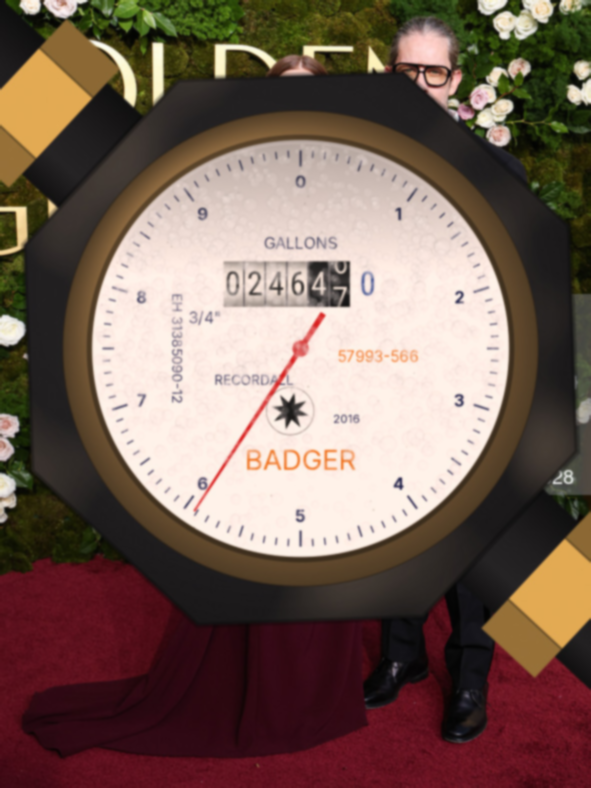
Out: 246465.9gal
